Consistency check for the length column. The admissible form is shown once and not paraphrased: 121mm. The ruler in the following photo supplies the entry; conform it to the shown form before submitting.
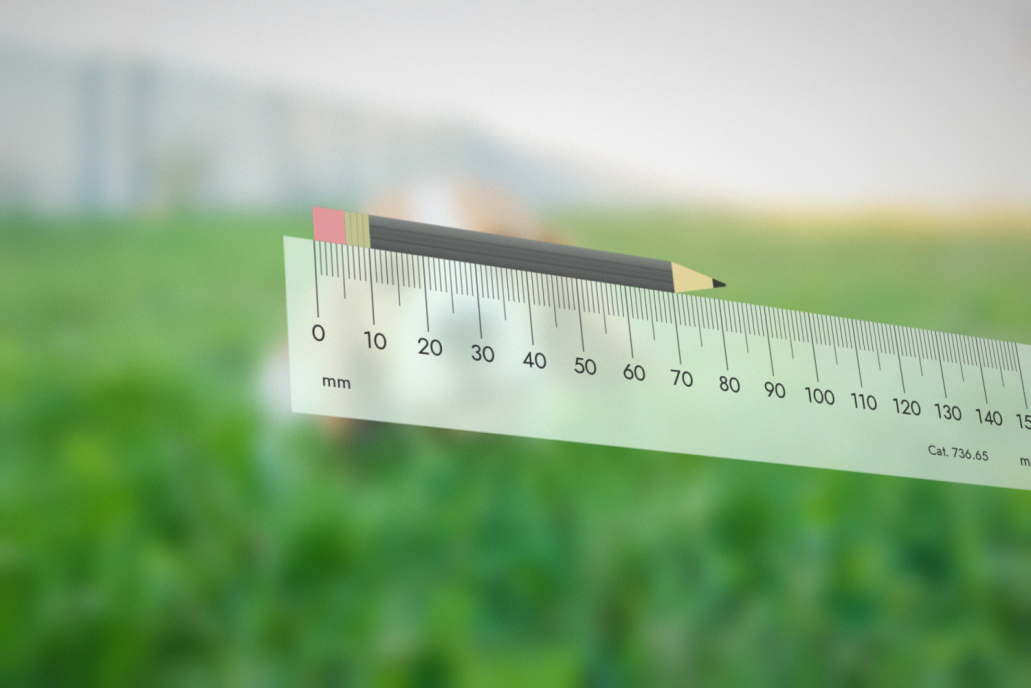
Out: 82mm
